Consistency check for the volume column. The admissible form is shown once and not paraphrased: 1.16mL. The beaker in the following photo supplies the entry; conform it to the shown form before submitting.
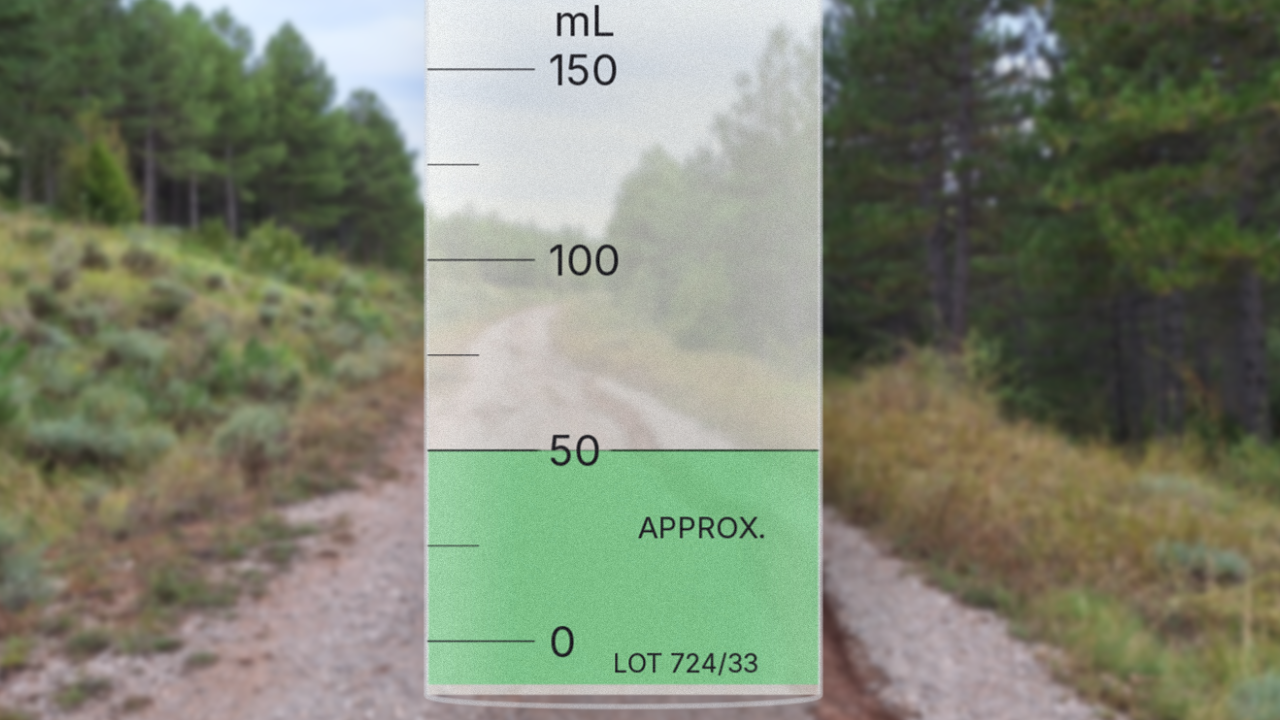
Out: 50mL
